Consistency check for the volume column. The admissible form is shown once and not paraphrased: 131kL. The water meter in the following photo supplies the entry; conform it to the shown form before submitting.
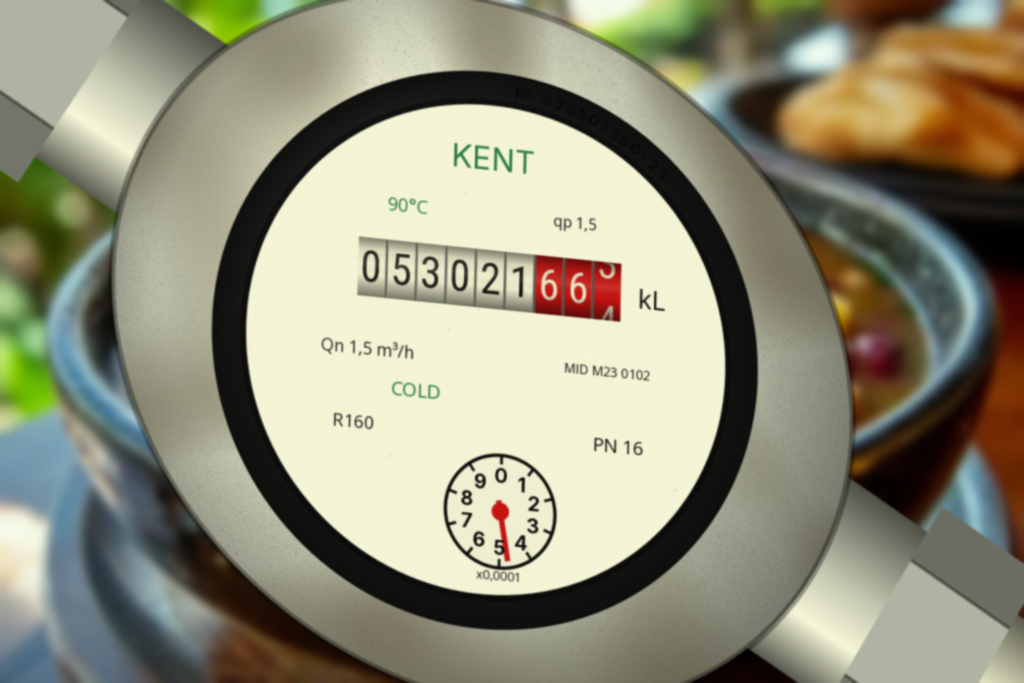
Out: 53021.6634kL
